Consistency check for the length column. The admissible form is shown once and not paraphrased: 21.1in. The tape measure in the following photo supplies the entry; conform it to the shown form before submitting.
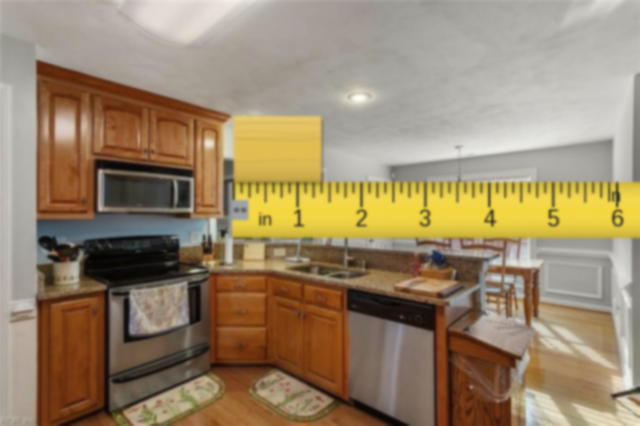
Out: 1.375in
